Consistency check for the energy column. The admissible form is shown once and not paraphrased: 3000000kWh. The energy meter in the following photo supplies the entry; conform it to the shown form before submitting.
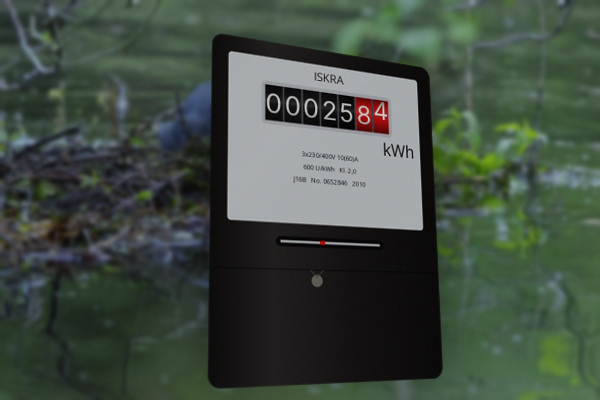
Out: 25.84kWh
